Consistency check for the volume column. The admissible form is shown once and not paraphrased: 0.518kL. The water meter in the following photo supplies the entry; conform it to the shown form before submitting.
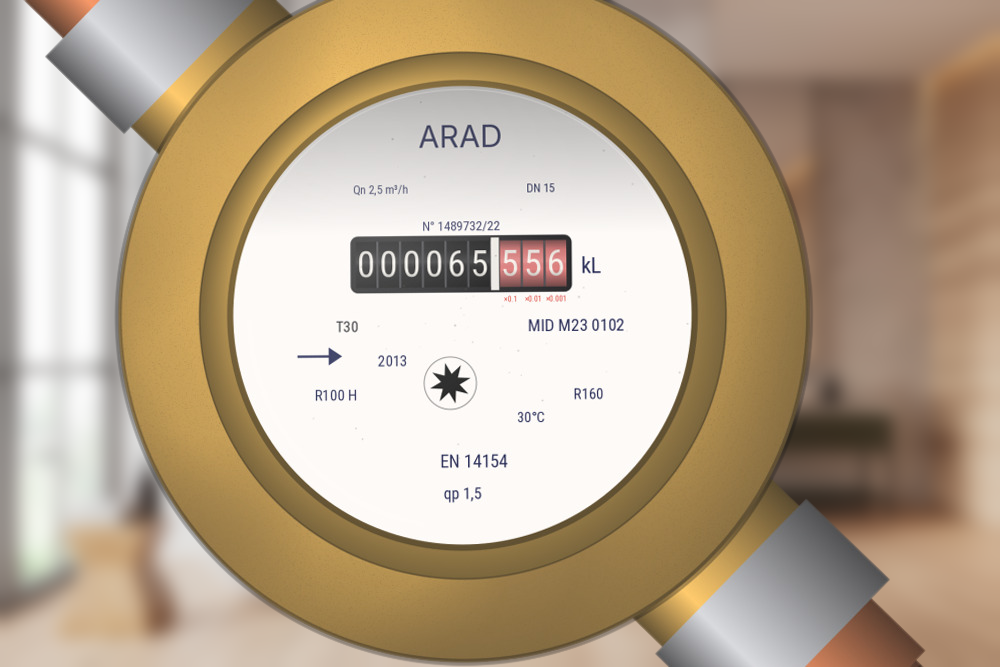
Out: 65.556kL
